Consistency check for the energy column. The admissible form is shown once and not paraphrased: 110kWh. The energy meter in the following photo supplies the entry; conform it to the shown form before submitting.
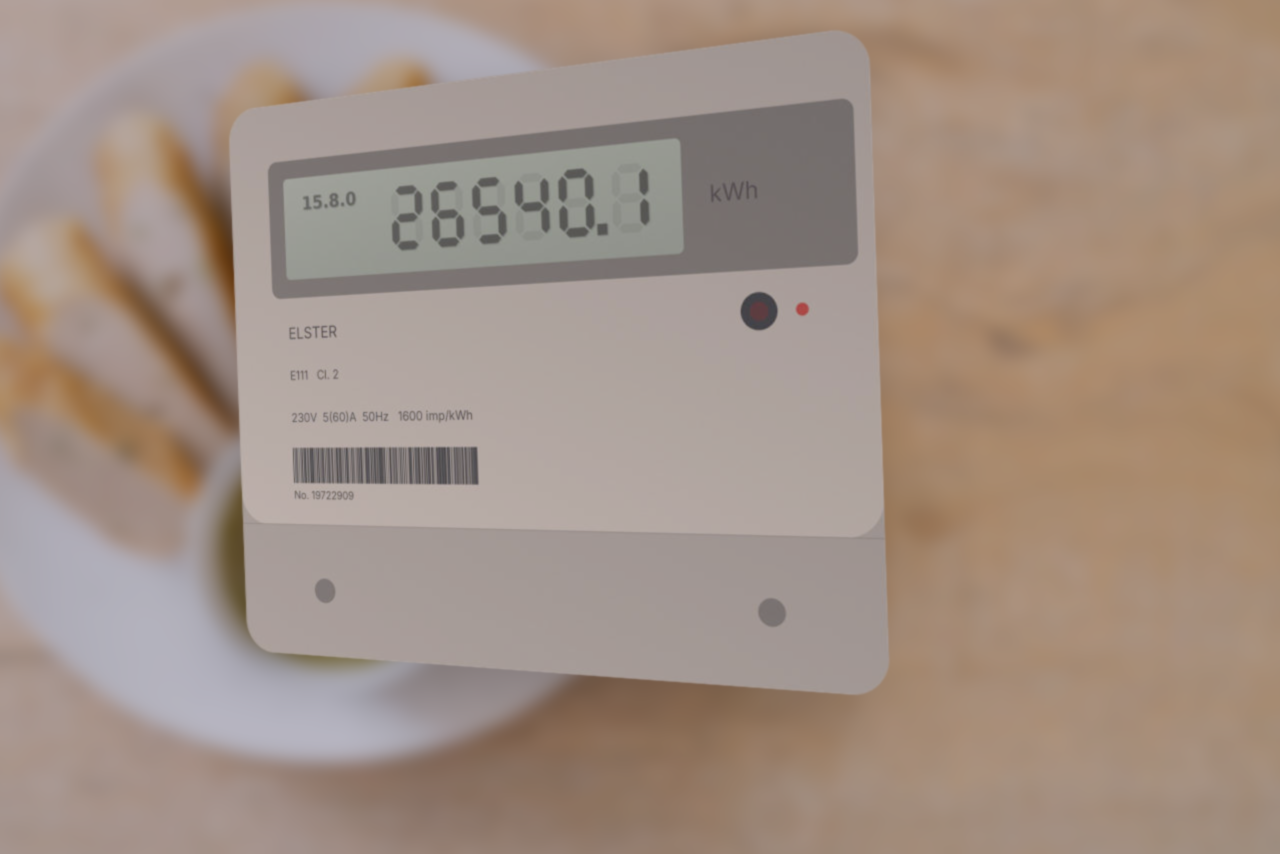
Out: 26540.1kWh
